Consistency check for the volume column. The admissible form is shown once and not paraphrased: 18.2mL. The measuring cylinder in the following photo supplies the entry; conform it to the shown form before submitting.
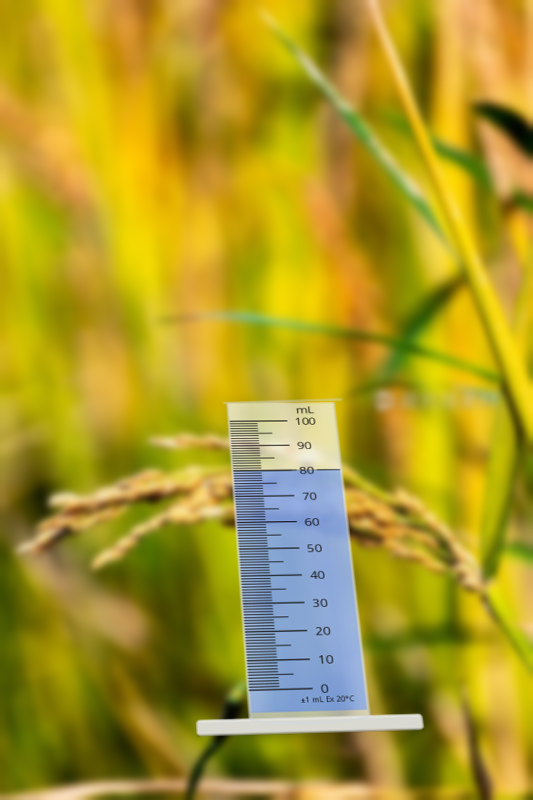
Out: 80mL
